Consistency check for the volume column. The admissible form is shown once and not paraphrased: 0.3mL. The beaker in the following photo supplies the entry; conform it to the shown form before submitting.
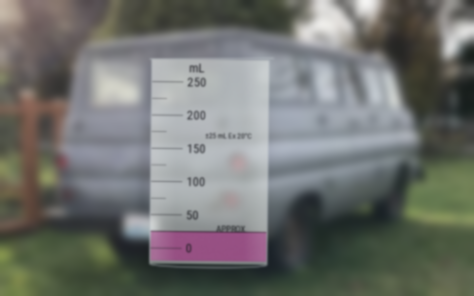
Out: 25mL
